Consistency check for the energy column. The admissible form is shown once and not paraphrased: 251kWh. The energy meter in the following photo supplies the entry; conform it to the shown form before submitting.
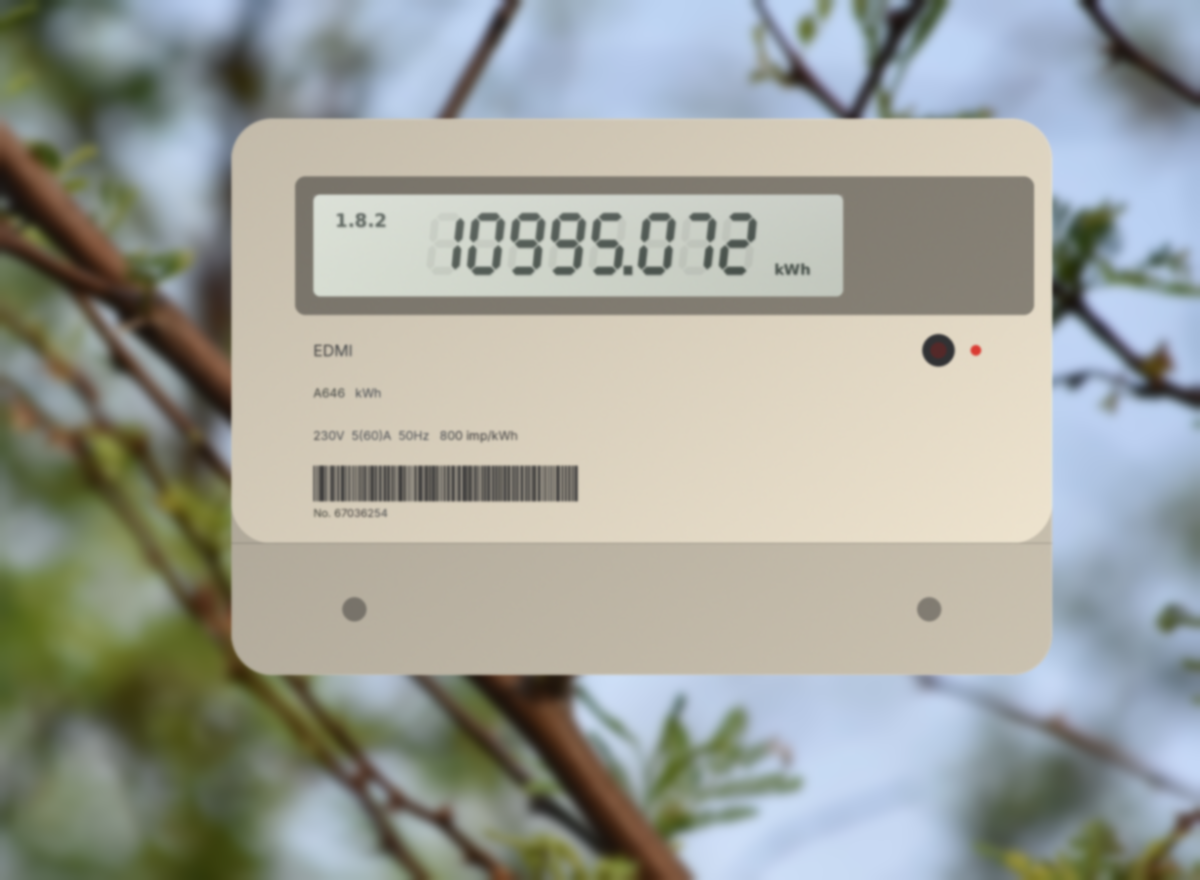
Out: 10995.072kWh
